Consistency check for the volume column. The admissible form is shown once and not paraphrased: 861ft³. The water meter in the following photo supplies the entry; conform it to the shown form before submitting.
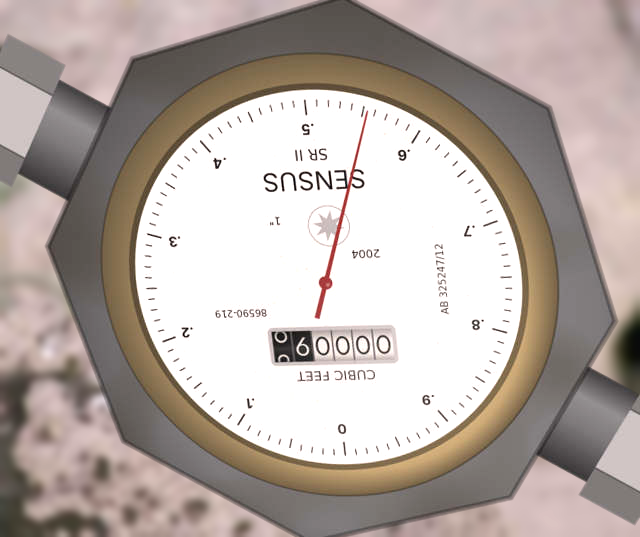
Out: 98.55ft³
